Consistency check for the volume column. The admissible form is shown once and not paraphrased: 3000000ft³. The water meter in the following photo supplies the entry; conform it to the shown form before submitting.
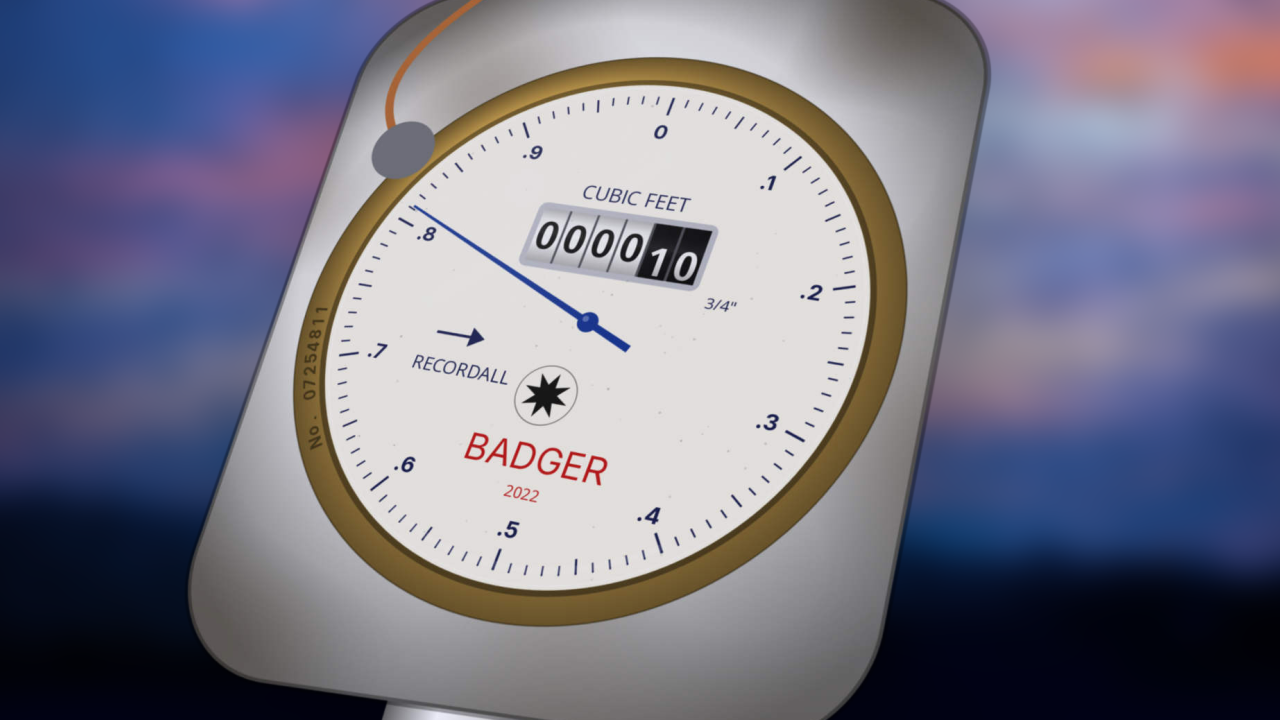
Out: 9.81ft³
